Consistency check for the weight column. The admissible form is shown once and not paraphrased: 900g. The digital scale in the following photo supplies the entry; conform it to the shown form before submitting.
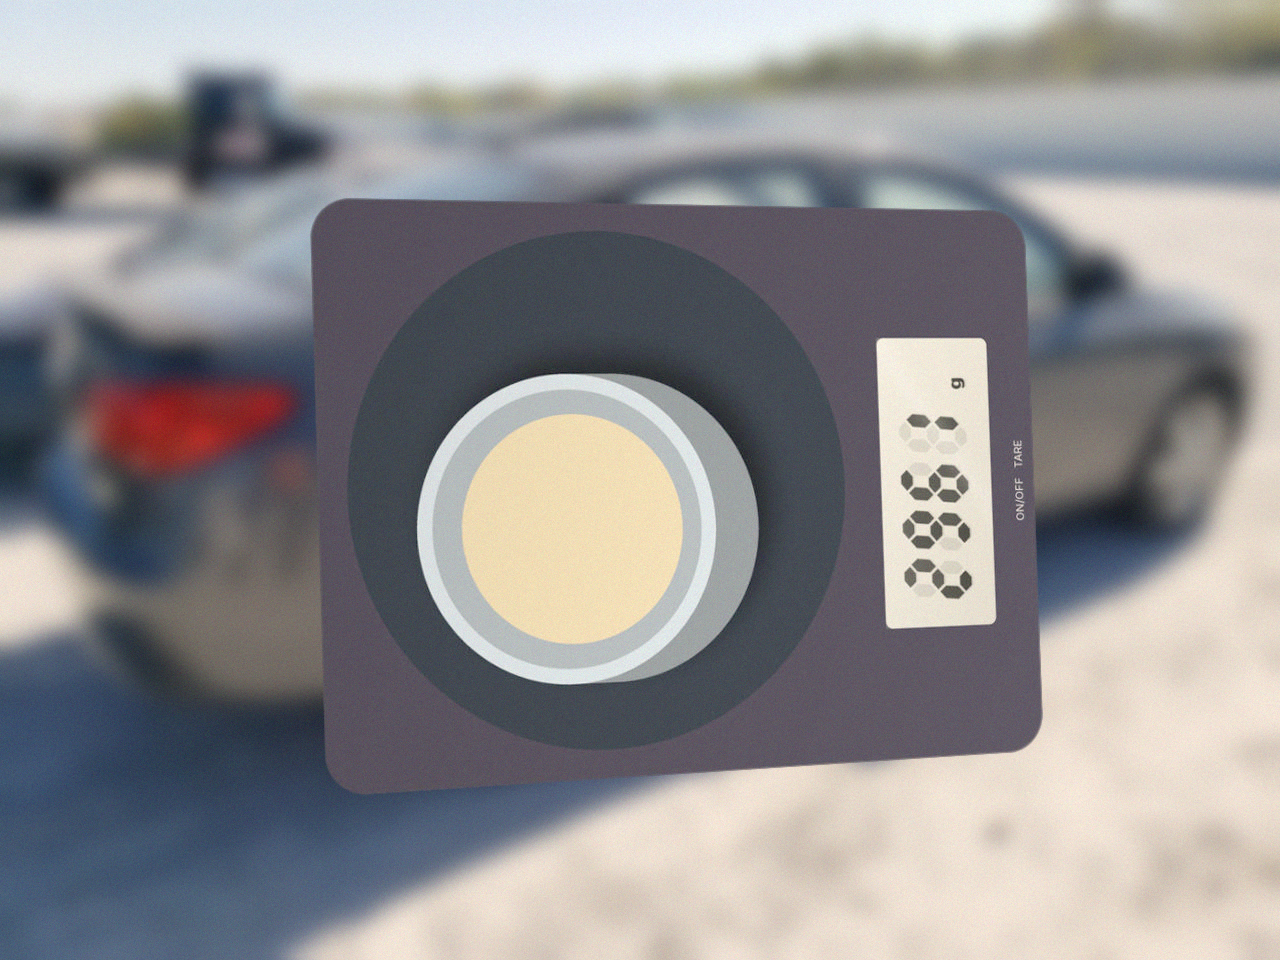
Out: 2961g
